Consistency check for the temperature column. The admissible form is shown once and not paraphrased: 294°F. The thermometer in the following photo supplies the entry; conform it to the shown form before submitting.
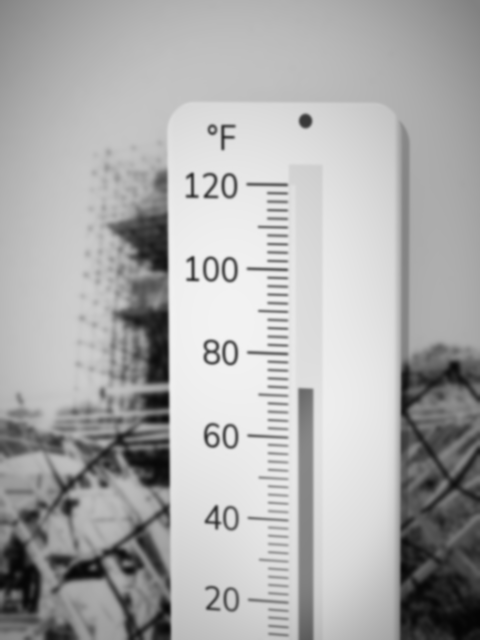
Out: 72°F
